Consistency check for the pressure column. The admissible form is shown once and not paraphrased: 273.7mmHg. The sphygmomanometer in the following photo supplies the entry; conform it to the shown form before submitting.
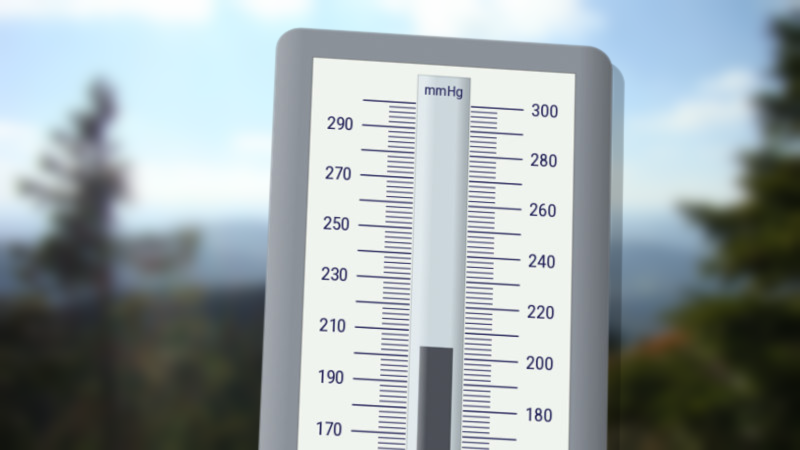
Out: 204mmHg
